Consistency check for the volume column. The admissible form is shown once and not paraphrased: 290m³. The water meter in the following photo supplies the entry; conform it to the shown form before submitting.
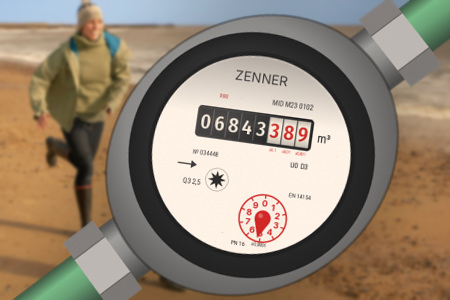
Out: 6843.3895m³
